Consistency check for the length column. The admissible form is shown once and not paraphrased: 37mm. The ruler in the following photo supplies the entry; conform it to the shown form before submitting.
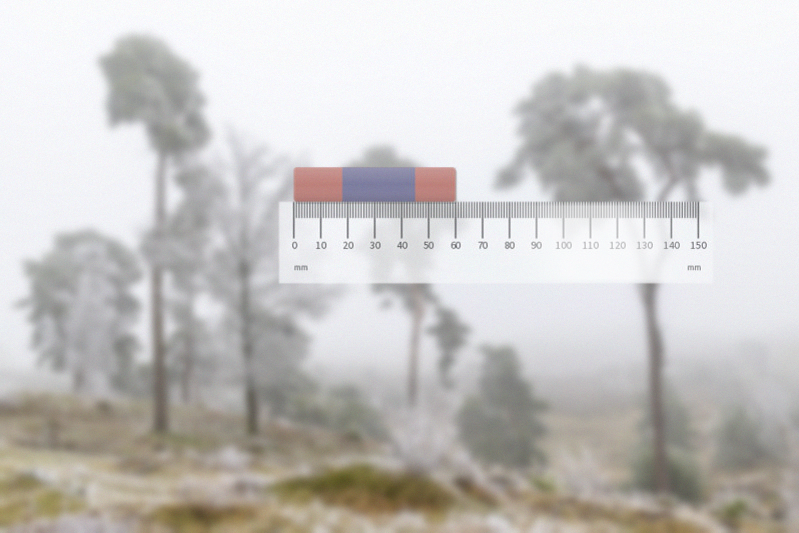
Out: 60mm
